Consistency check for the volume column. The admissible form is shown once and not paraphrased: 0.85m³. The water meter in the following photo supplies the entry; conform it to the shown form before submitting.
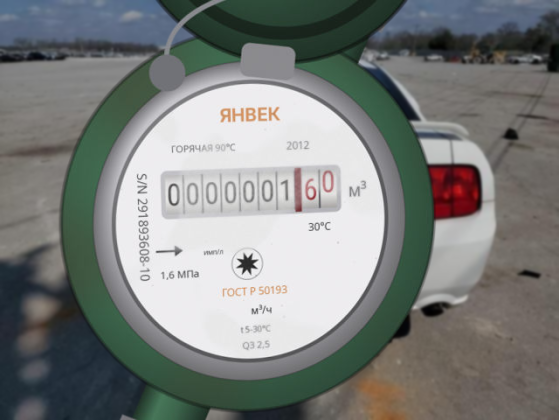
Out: 1.60m³
